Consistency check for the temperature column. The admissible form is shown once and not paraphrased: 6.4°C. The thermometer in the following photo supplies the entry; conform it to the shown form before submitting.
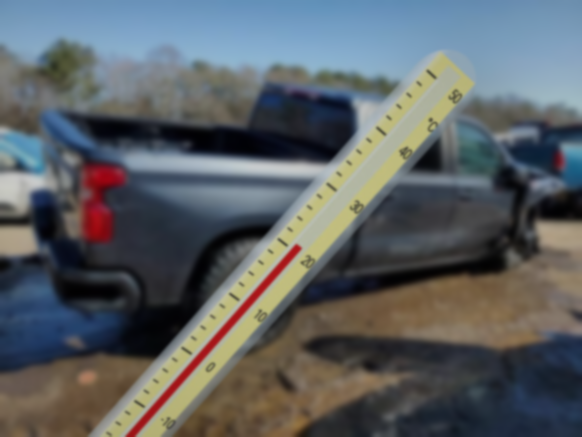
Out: 21°C
